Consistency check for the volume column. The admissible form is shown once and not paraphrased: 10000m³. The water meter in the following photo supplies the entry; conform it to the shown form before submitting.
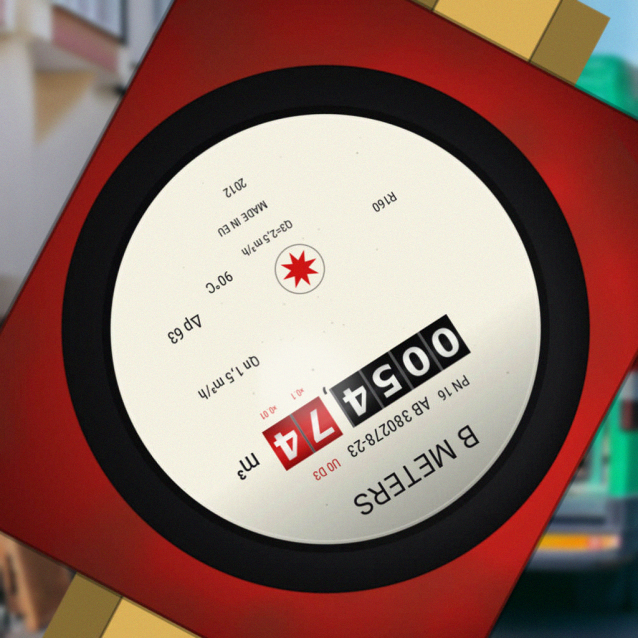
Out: 54.74m³
